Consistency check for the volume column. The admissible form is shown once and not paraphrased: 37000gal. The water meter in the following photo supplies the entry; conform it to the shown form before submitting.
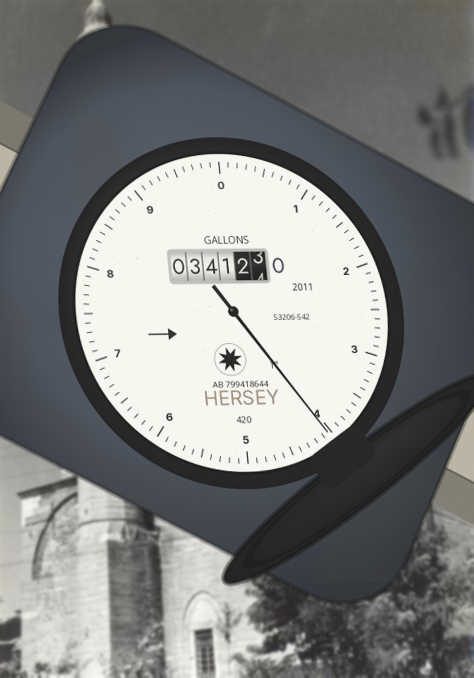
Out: 341234.0gal
